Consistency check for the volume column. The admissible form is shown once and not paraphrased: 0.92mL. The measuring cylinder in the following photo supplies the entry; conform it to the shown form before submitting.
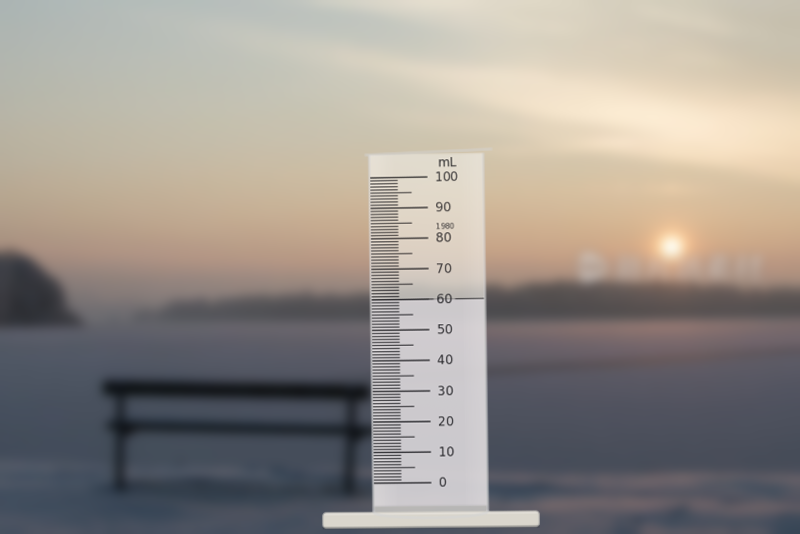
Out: 60mL
